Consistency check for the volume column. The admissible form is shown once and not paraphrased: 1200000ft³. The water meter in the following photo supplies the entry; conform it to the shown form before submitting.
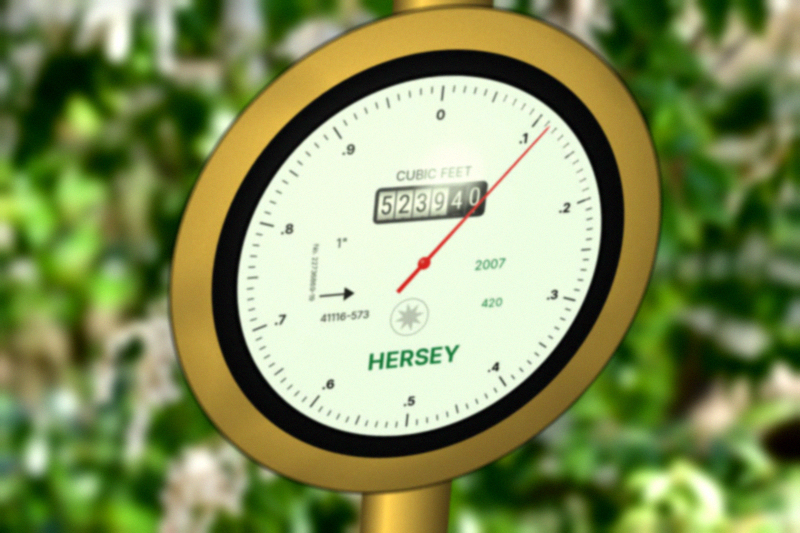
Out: 523940.11ft³
